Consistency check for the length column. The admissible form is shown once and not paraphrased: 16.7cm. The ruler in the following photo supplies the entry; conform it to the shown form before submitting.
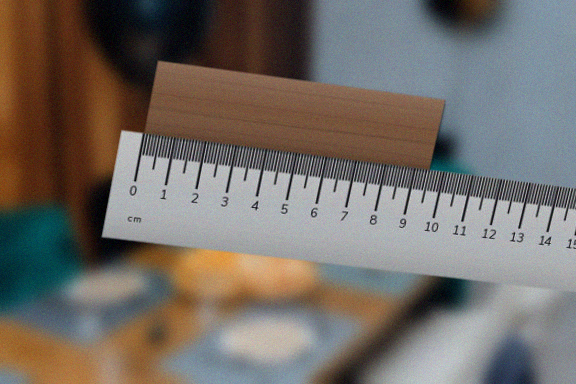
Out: 9.5cm
